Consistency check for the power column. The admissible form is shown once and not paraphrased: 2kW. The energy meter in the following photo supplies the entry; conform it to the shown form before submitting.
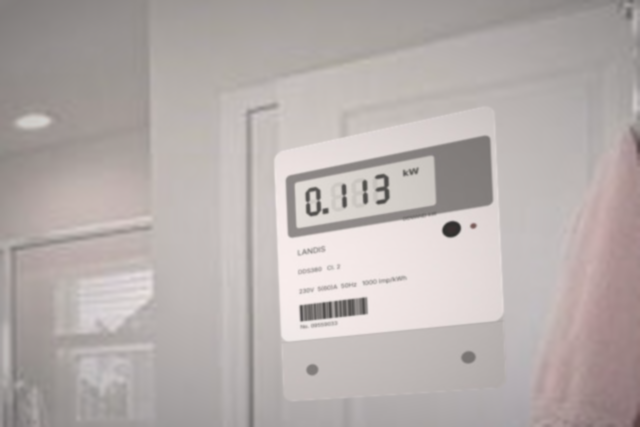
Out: 0.113kW
